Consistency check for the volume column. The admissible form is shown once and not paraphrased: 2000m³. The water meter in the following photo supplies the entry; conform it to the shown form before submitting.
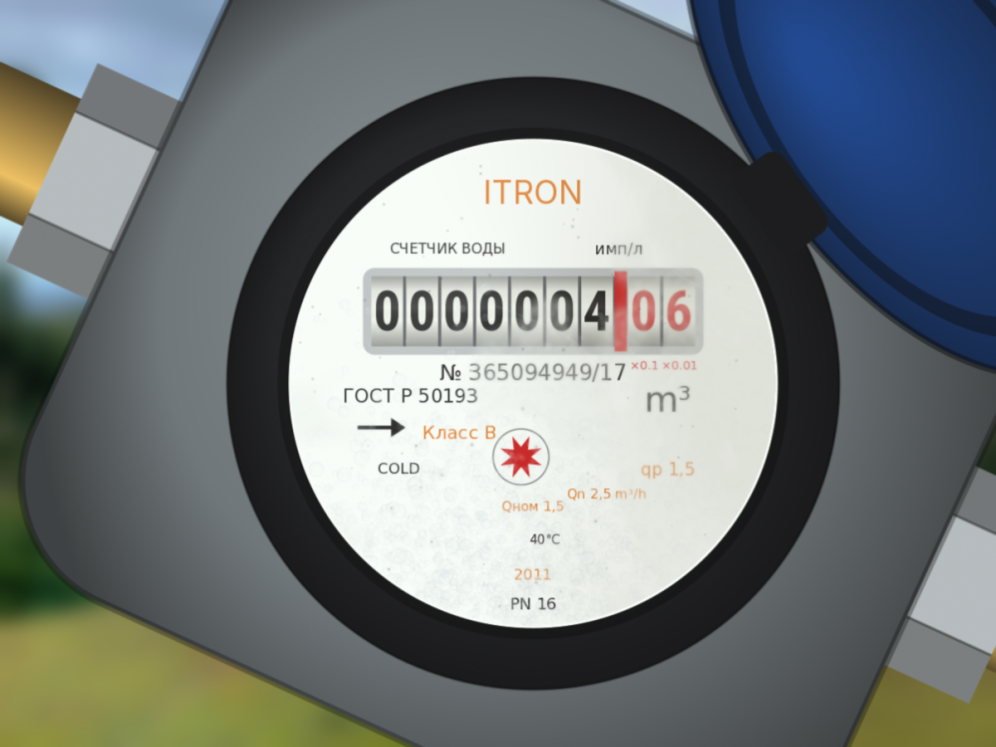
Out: 4.06m³
